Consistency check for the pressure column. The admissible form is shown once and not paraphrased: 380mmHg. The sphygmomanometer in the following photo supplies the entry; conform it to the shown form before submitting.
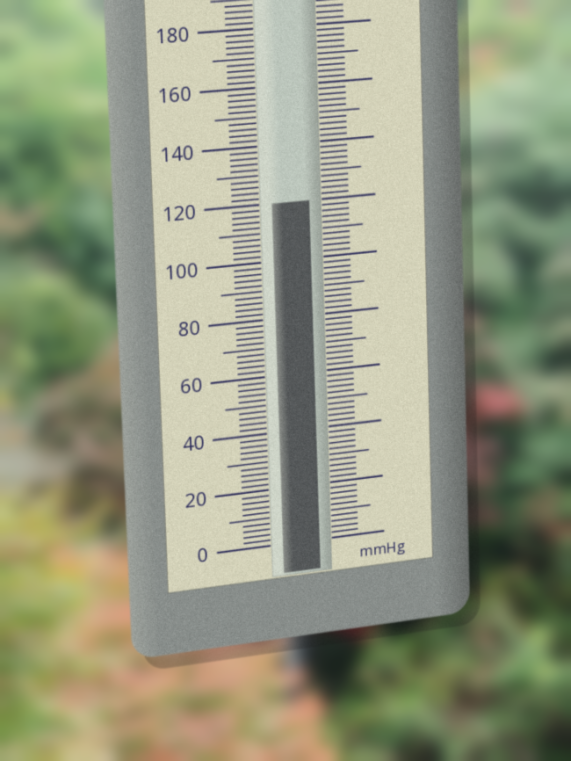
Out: 120mmHg
